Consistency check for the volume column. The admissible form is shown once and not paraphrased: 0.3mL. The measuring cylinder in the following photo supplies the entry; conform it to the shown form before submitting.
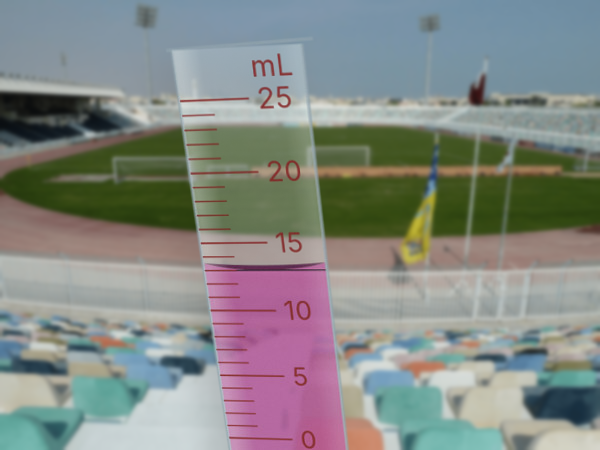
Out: 13mL
